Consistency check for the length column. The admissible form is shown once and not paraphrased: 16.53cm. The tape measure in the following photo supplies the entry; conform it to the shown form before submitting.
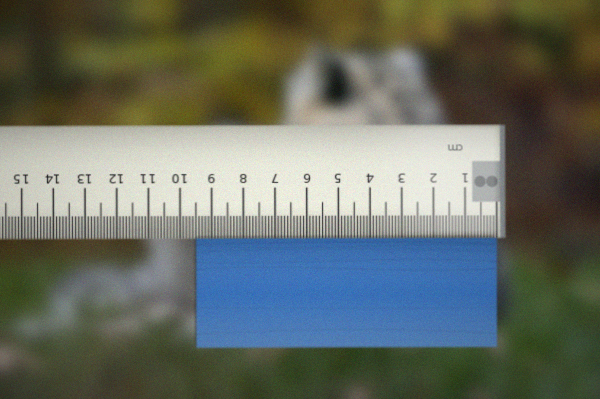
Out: 9.5cm
